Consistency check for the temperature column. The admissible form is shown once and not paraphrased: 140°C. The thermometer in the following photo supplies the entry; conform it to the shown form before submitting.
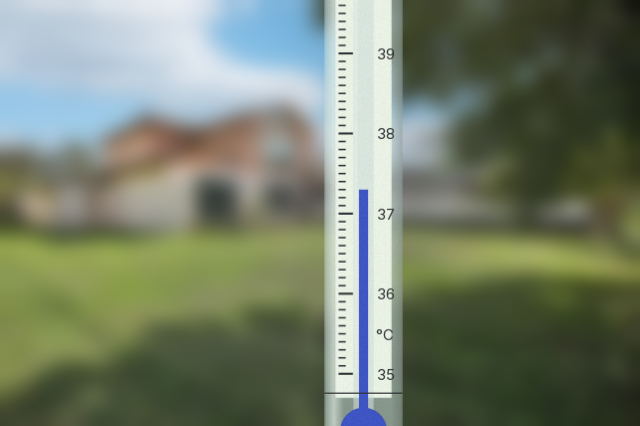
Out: 37.3°C
